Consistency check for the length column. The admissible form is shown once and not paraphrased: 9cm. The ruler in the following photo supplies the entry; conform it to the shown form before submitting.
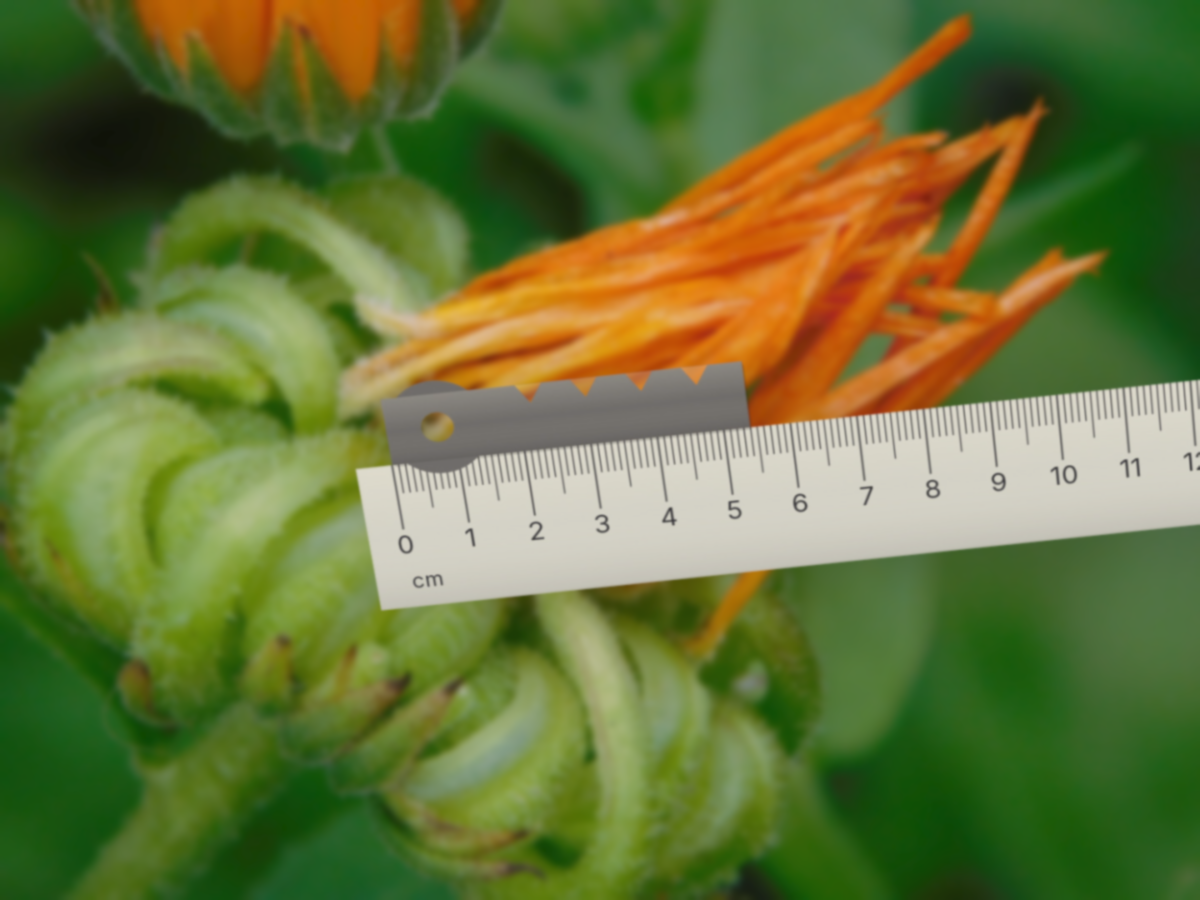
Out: 5.4cm
